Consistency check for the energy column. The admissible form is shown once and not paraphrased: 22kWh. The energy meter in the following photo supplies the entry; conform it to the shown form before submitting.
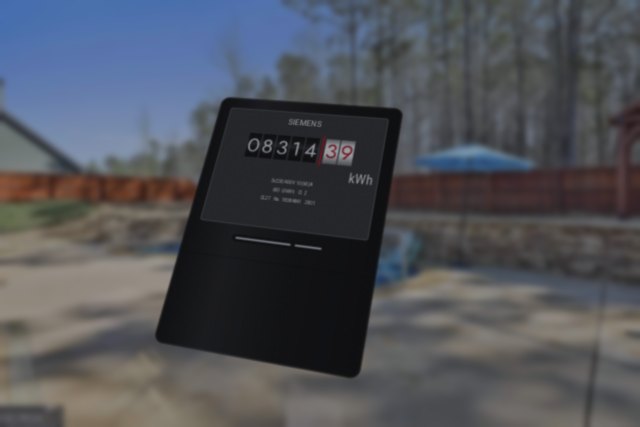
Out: 8314.39kWh
